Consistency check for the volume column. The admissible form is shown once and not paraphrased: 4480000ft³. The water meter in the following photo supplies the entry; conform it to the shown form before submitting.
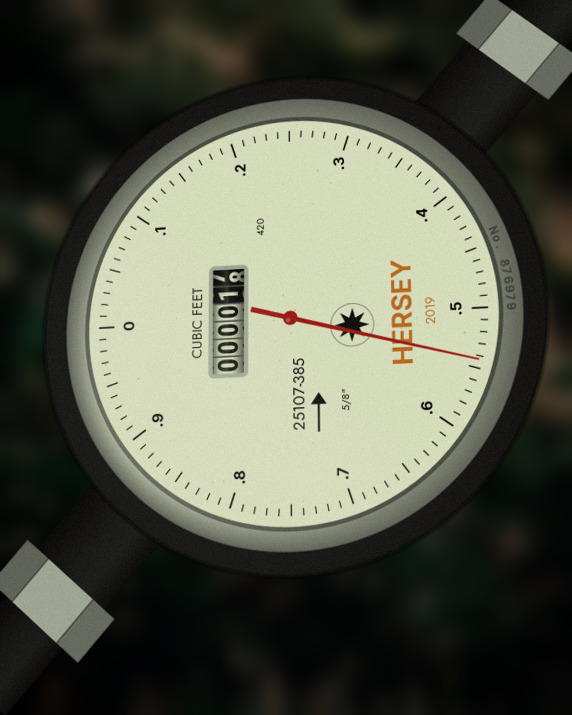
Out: 17.54ft³
